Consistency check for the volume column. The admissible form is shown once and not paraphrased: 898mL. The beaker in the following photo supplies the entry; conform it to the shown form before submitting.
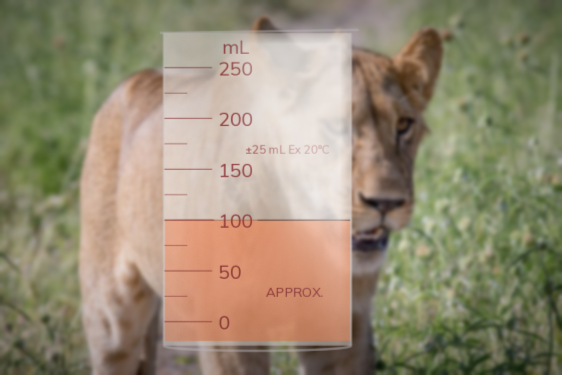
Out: 100mL
